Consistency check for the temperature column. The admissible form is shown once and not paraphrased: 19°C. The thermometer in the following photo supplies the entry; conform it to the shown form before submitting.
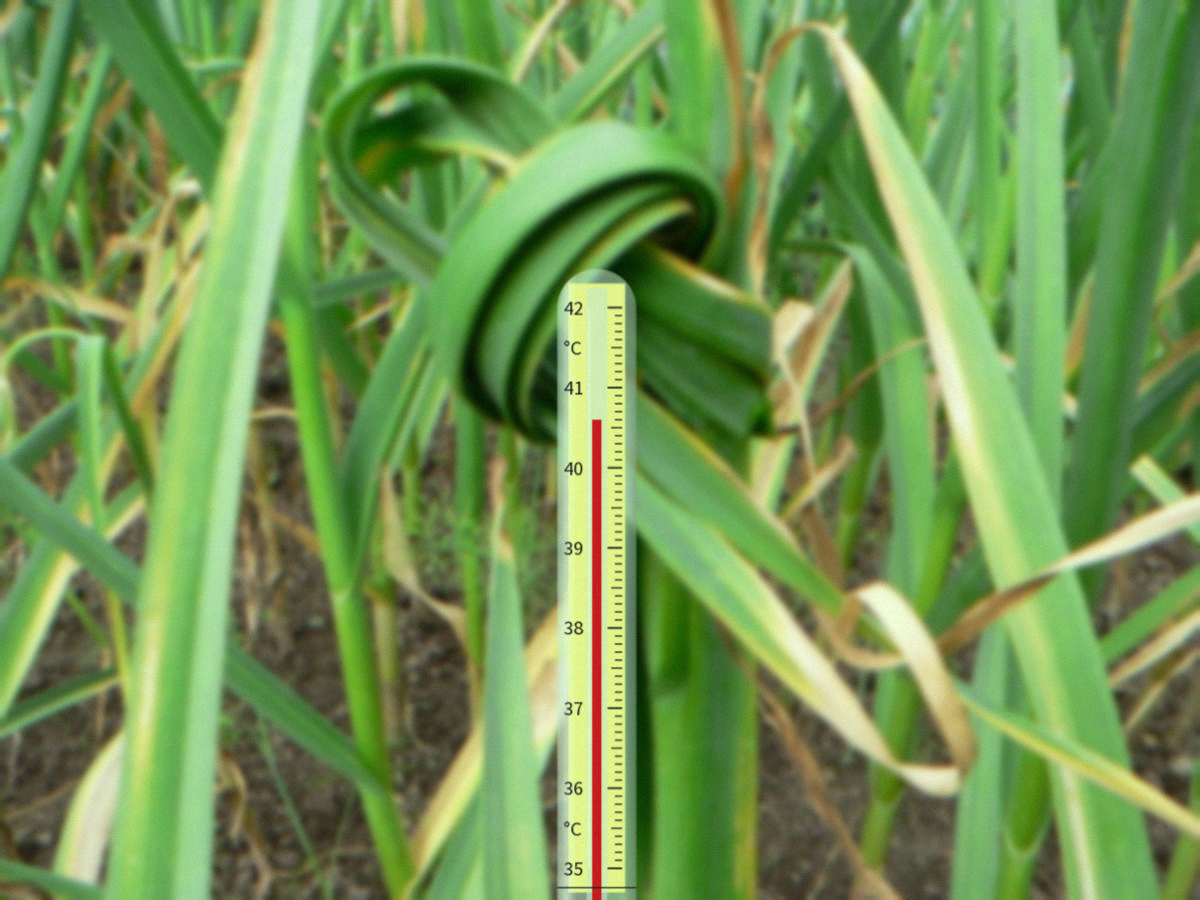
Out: 40.6°C
